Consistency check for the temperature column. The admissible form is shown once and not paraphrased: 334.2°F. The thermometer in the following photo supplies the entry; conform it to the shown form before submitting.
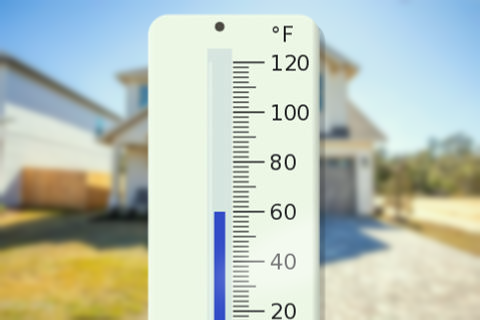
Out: 60°F
